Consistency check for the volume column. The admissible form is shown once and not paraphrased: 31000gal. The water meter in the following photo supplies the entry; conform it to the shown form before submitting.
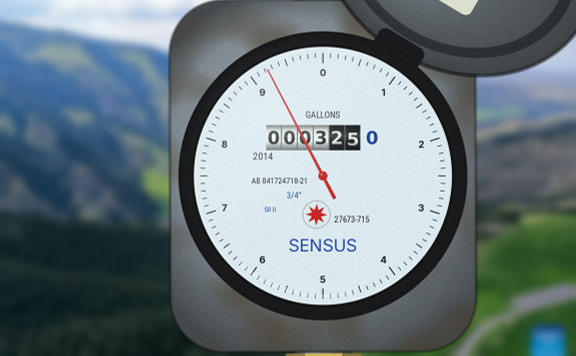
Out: 3249.2gal
